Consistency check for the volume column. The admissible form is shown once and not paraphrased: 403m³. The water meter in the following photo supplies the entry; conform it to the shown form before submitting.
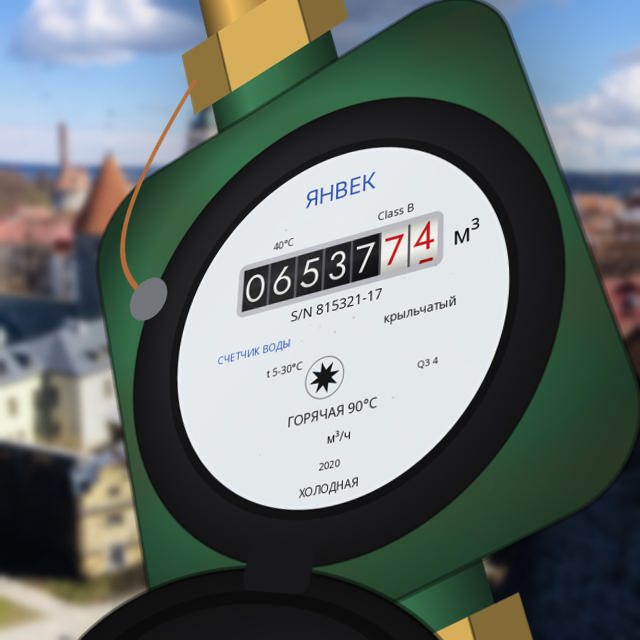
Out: 6537.74m³
